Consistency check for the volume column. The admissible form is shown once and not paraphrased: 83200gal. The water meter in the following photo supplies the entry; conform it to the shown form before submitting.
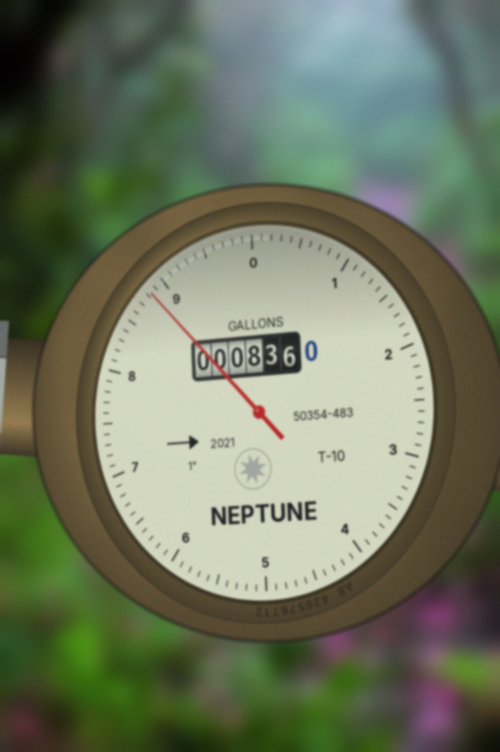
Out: 8358.8gal
